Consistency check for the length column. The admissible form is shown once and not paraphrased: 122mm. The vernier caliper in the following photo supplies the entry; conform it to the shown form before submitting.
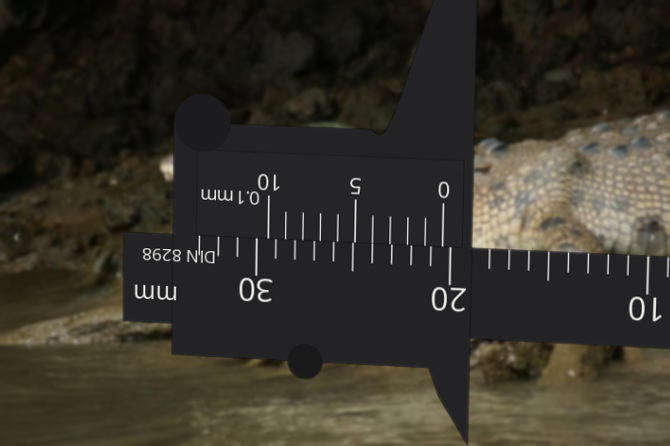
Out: 20.4mm
